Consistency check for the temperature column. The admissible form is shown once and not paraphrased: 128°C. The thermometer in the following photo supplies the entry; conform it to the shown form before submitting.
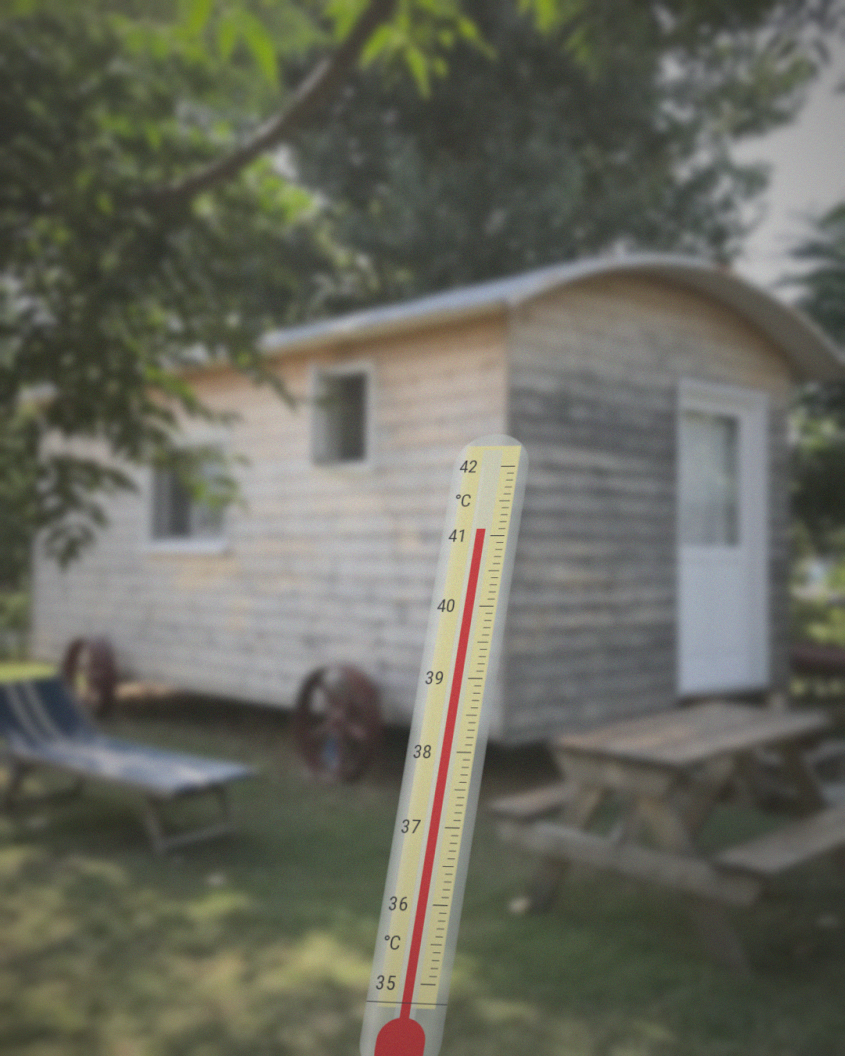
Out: 41.1°C
